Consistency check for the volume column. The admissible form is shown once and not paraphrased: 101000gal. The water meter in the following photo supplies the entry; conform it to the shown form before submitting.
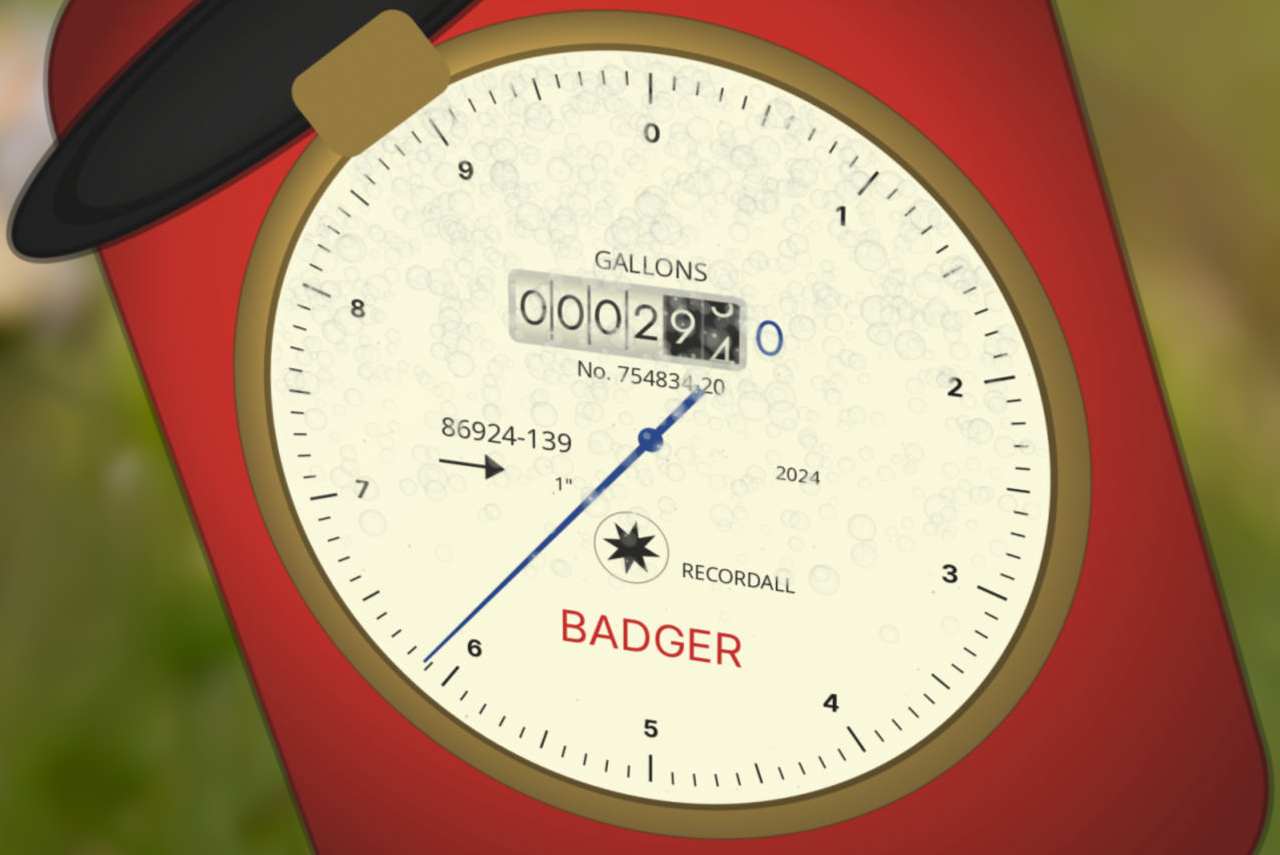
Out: 2936.1gal
